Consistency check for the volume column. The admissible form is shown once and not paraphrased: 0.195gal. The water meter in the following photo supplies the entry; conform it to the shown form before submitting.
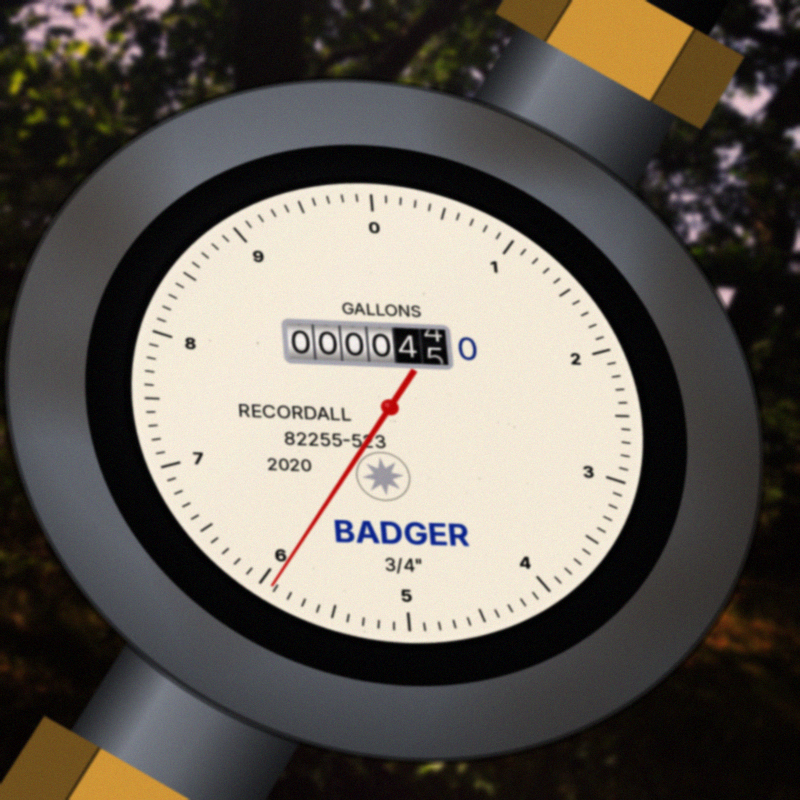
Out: 445.9gal
